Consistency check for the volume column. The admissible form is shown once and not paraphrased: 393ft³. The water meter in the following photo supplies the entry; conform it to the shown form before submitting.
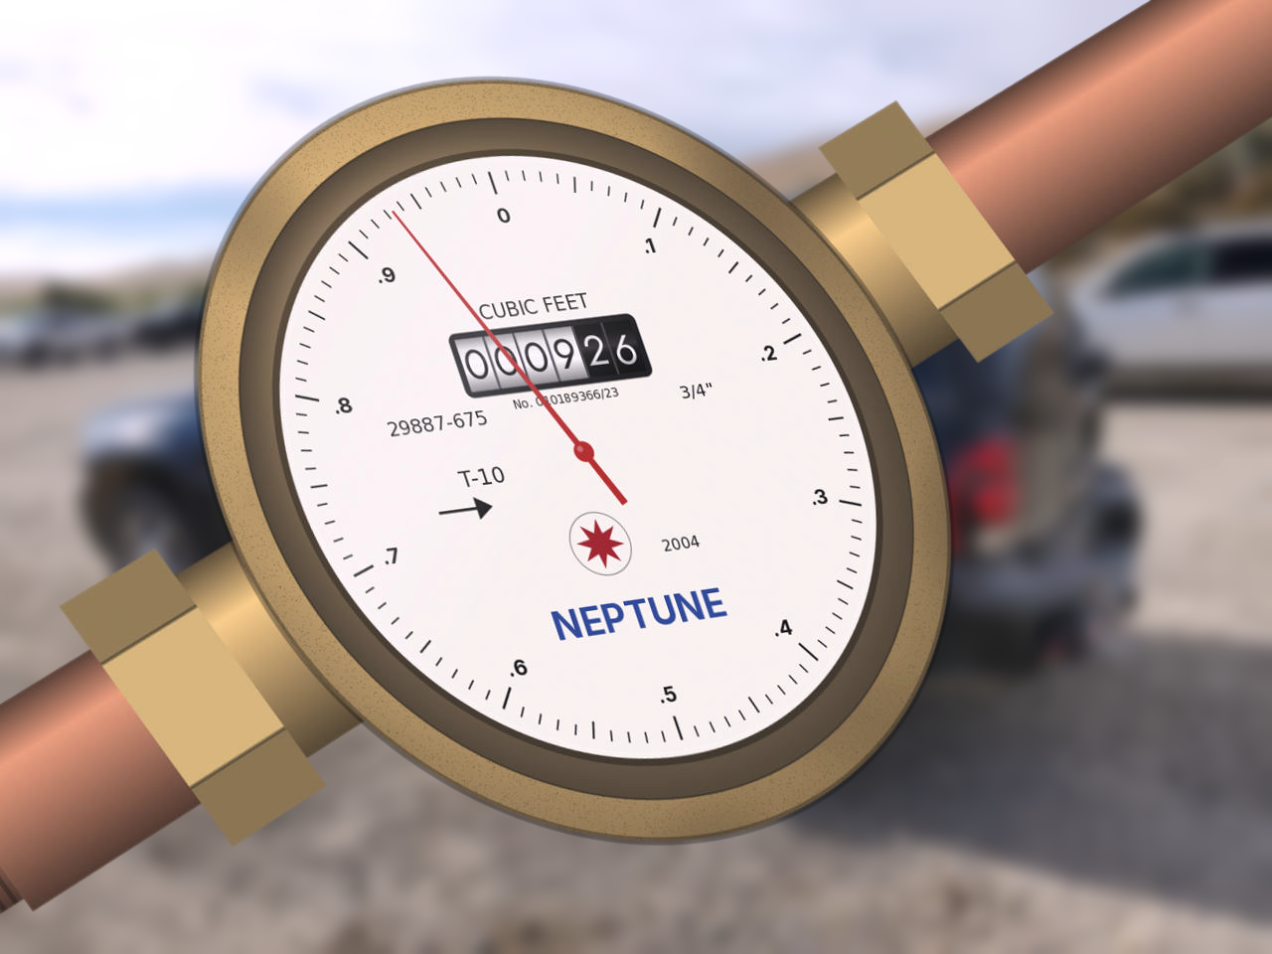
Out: 925.93ft³
